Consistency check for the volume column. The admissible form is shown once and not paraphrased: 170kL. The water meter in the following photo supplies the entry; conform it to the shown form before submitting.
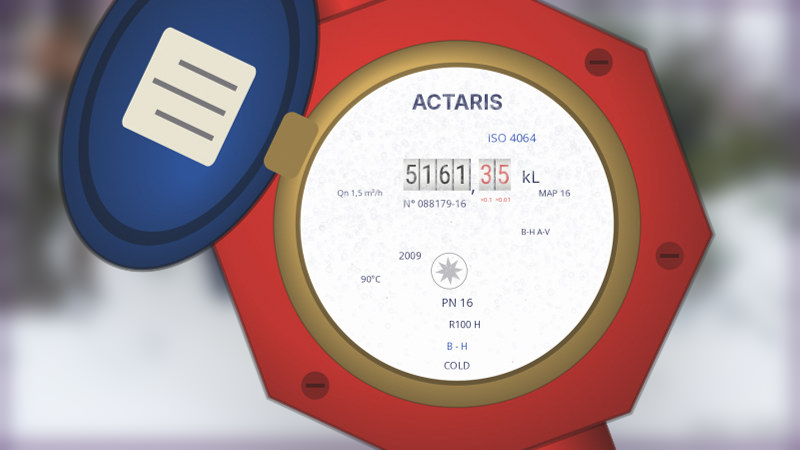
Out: 5161.35kL
